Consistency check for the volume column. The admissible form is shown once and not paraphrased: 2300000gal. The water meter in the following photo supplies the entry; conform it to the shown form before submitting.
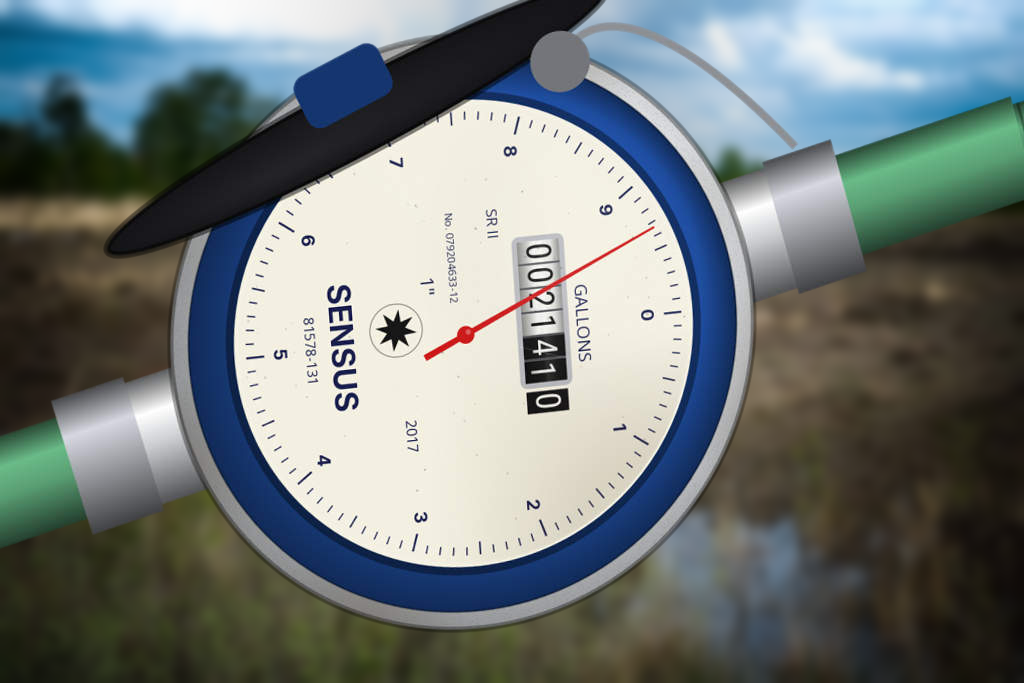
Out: 21409.3gal
